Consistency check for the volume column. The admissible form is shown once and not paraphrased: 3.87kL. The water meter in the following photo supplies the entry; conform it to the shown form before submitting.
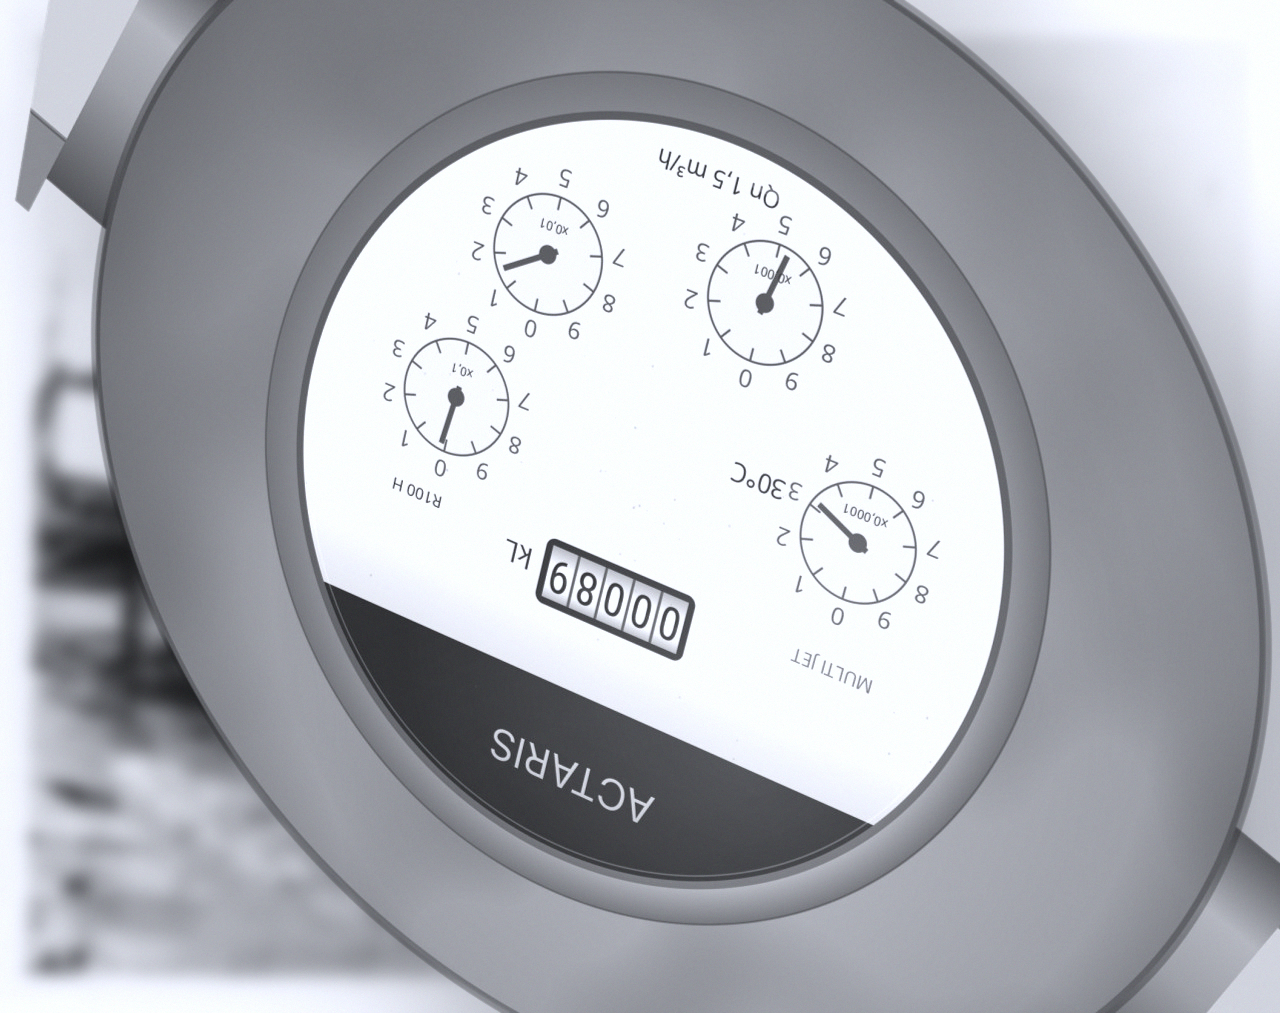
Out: 89.0153kL
